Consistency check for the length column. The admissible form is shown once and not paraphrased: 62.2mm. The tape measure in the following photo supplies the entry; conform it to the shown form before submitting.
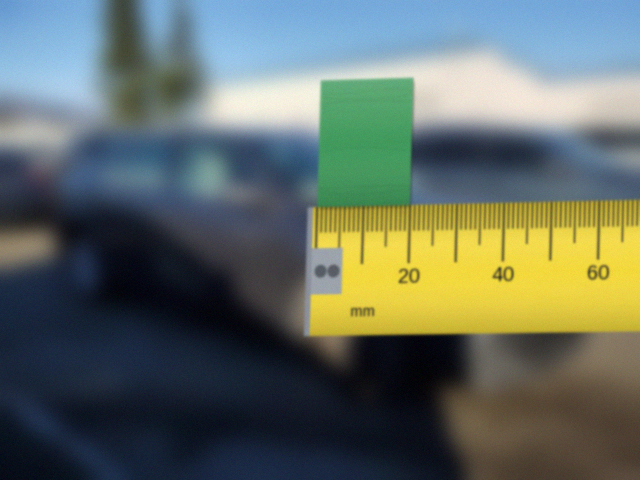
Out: 20mm
